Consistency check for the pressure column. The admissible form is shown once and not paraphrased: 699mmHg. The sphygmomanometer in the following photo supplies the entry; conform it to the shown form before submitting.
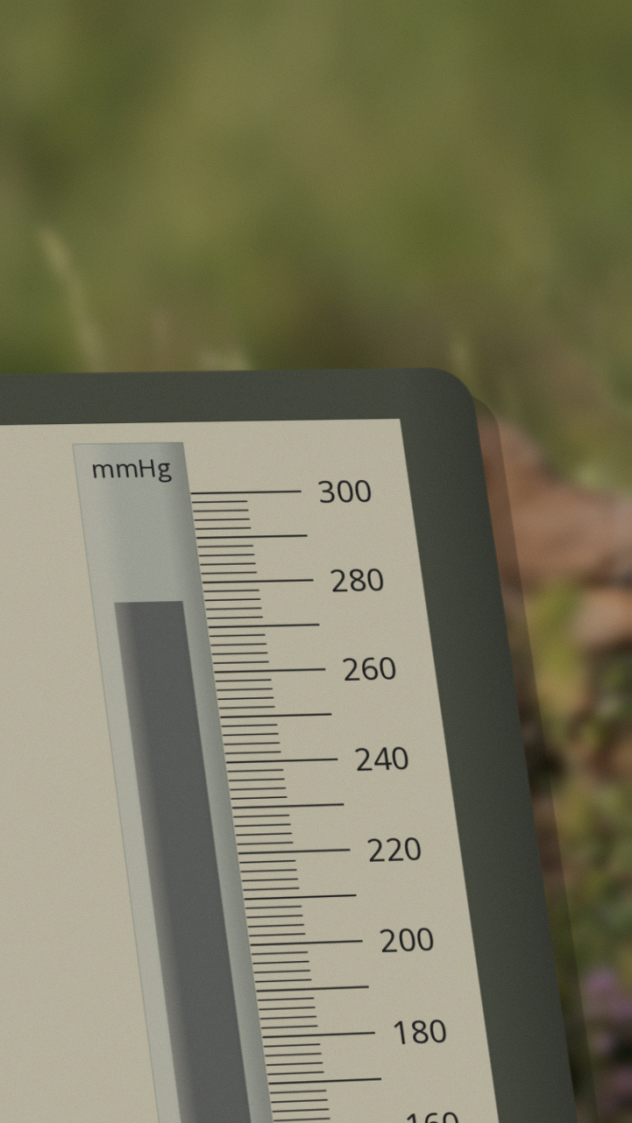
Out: 276mmHg
